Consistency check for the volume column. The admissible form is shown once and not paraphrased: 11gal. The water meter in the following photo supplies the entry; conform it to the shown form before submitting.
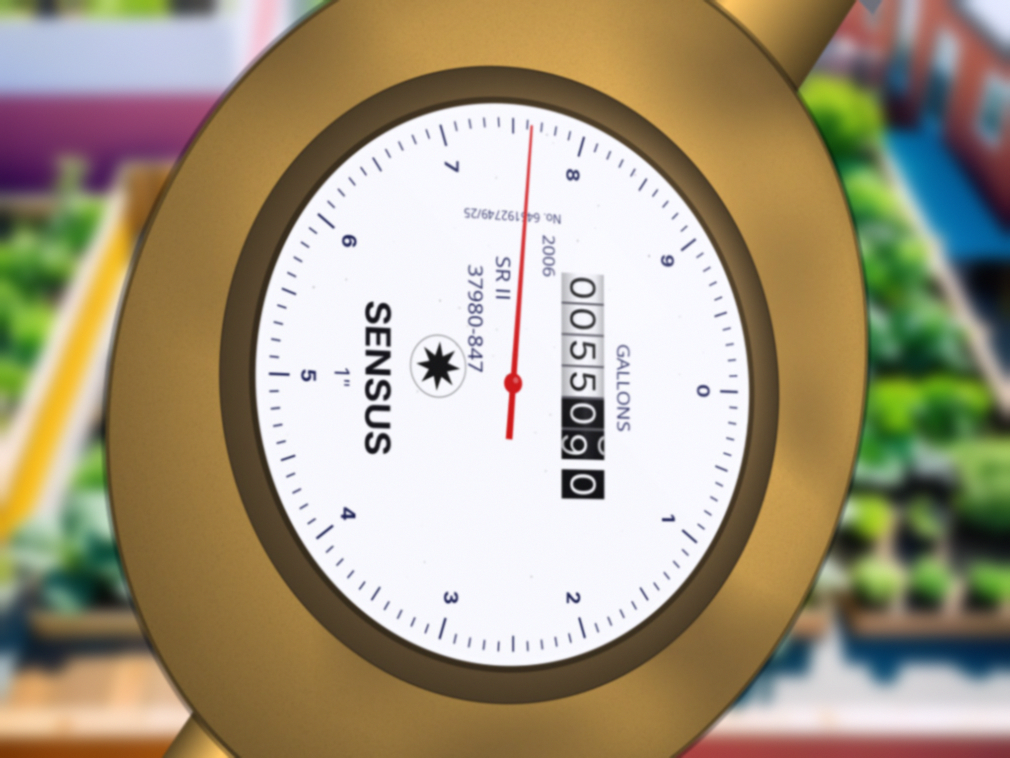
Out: 55087.6gal
